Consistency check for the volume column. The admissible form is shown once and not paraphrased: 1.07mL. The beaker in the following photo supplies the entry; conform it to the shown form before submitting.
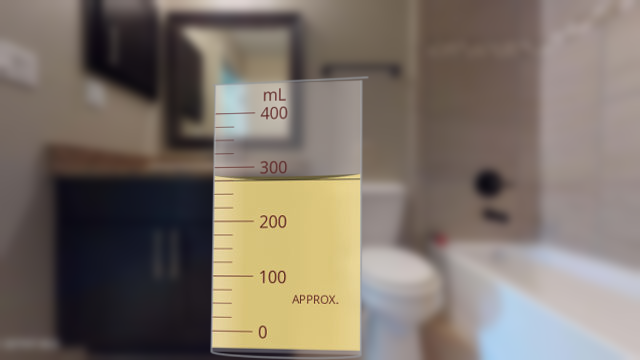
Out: 275mL
